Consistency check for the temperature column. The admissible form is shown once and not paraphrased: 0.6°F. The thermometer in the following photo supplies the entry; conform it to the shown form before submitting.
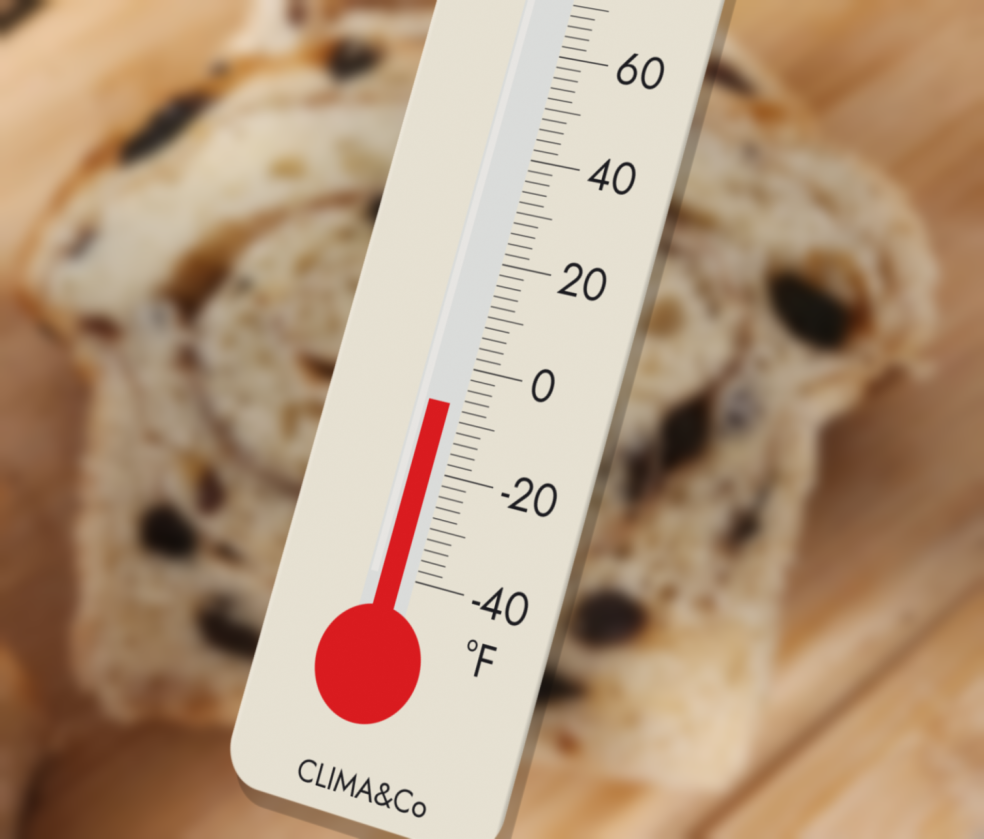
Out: -7°F
